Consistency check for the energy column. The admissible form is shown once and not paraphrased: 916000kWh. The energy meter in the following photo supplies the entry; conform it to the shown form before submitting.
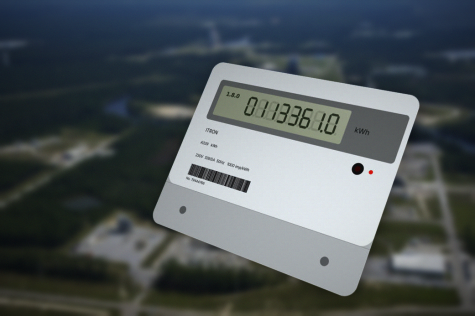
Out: 113361.0kWh
